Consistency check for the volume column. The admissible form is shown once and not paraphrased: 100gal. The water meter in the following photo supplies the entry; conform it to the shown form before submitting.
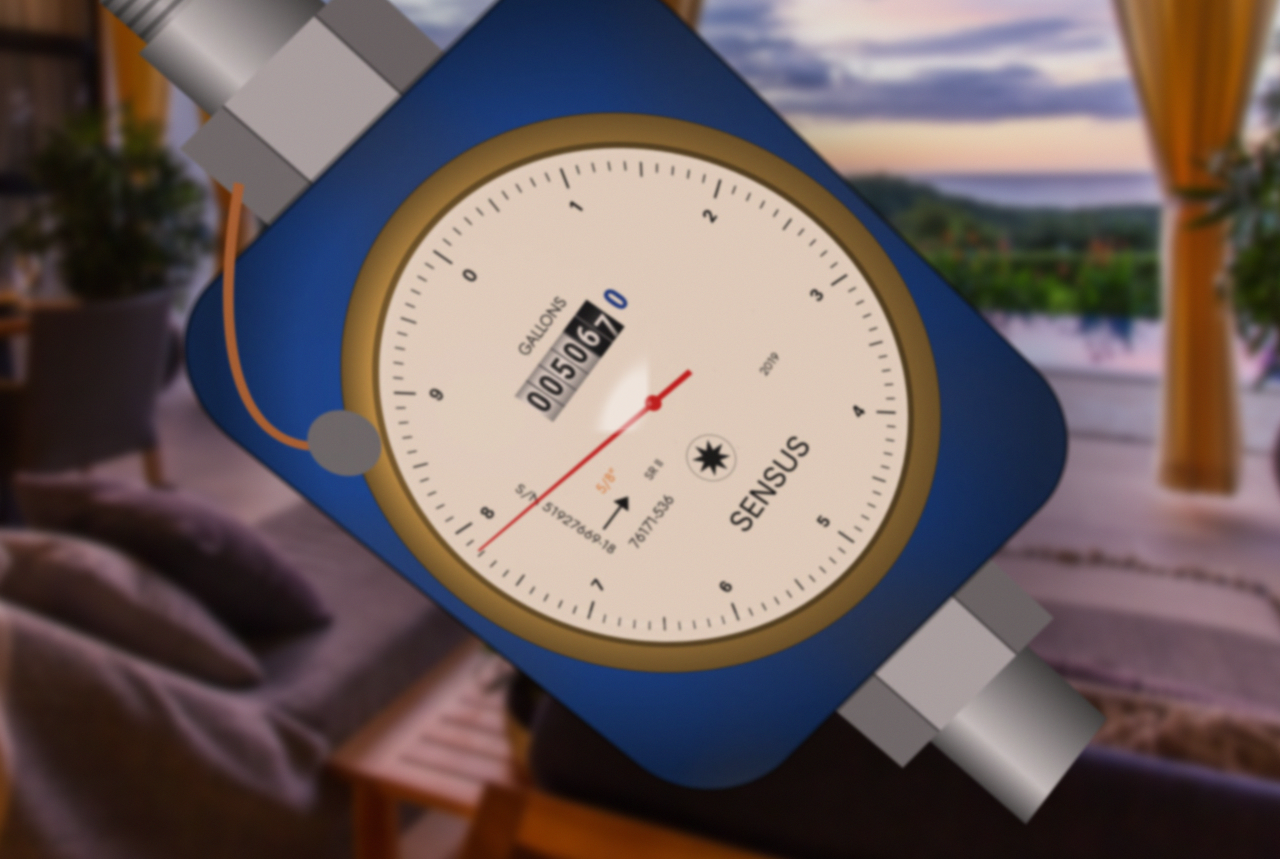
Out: 50667.8gal
